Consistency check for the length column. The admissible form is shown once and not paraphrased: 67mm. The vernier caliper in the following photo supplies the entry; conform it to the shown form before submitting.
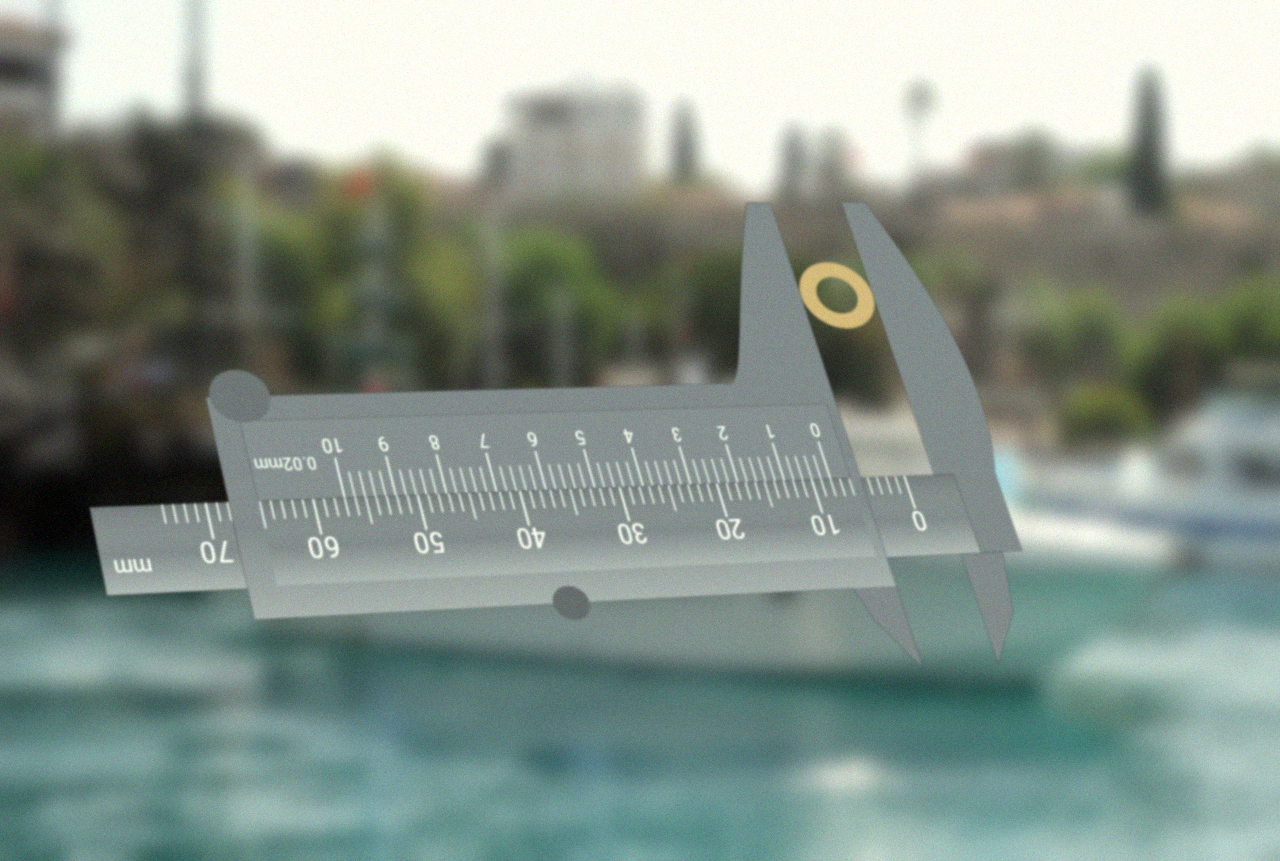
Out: 8.0mm
